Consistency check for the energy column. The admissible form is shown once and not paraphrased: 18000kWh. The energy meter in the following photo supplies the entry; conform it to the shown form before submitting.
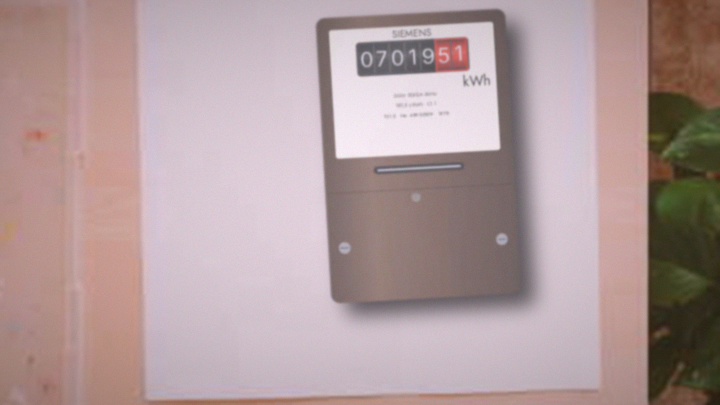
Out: 7019.51kWh
